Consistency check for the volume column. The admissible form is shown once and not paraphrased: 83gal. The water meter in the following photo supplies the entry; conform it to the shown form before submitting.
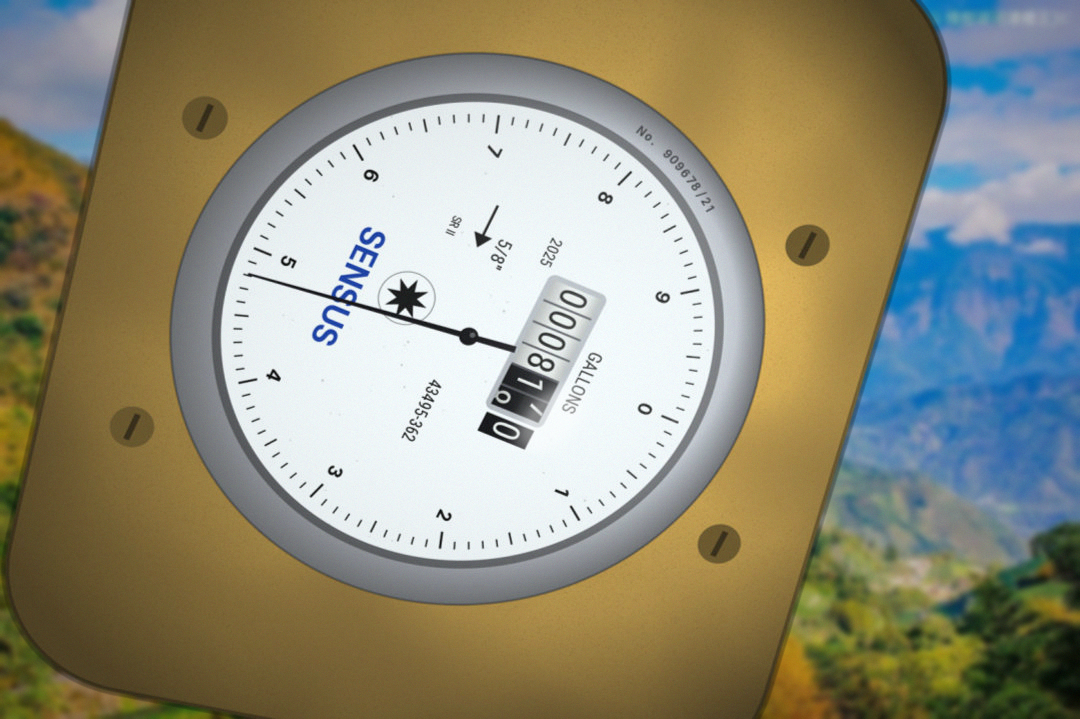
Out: 8174.8gal
